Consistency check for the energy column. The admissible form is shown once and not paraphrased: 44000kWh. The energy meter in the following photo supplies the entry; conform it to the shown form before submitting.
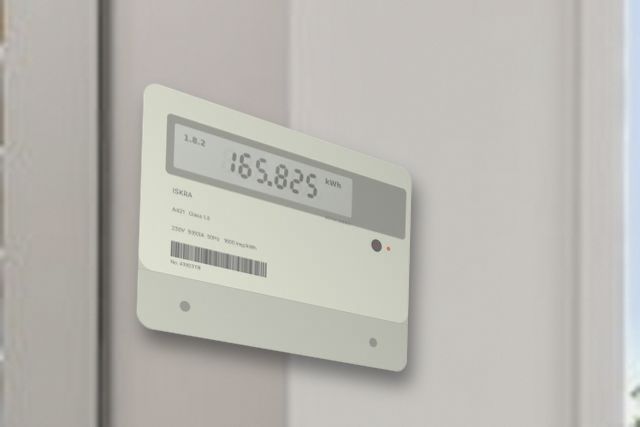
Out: 165.825kWh
